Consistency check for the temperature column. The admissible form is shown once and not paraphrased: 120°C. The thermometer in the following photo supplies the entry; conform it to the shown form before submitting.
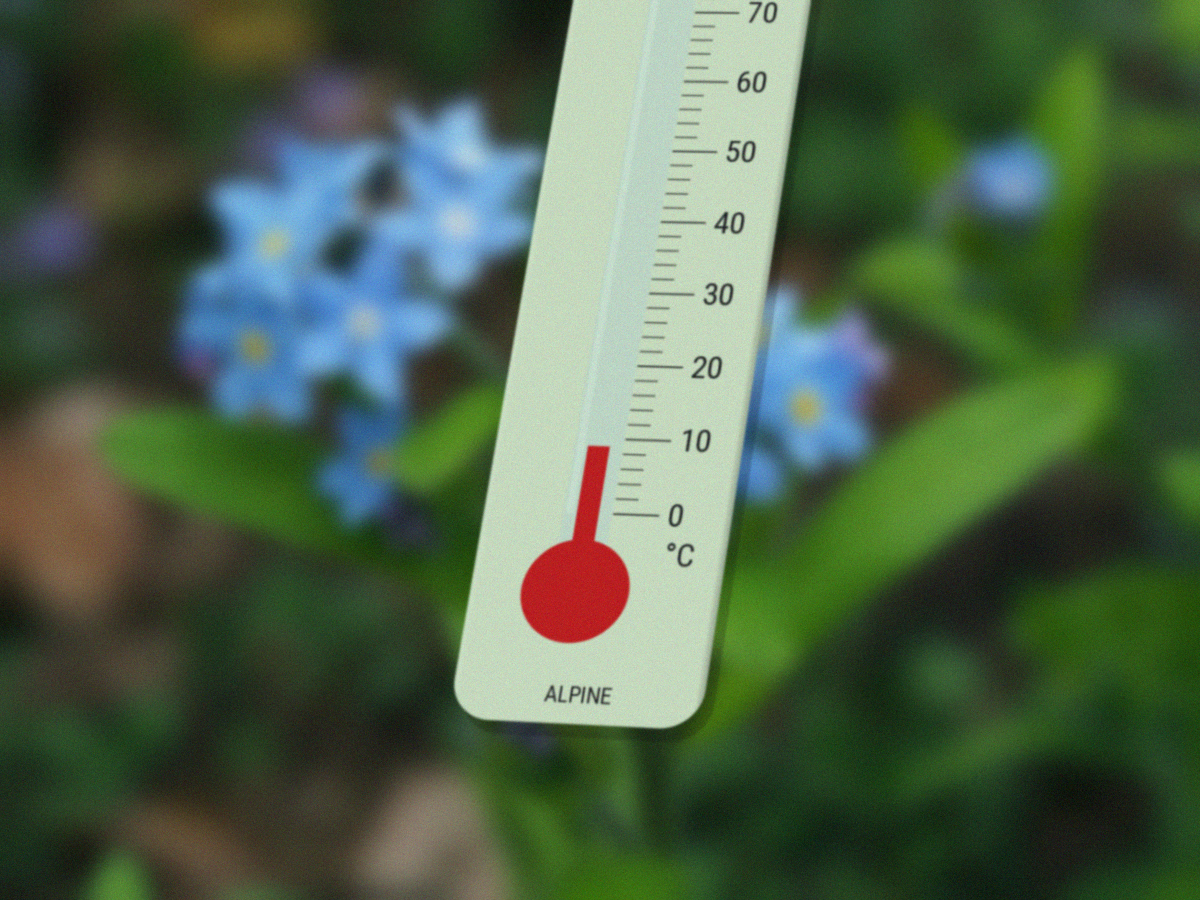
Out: 9°C
